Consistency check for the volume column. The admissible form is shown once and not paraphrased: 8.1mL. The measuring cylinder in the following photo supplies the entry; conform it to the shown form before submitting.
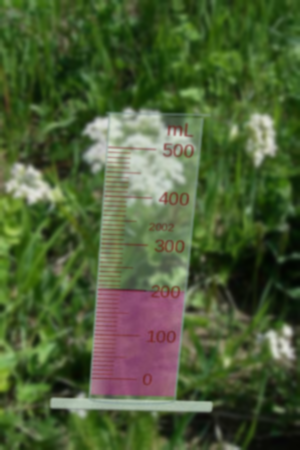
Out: 200mL
